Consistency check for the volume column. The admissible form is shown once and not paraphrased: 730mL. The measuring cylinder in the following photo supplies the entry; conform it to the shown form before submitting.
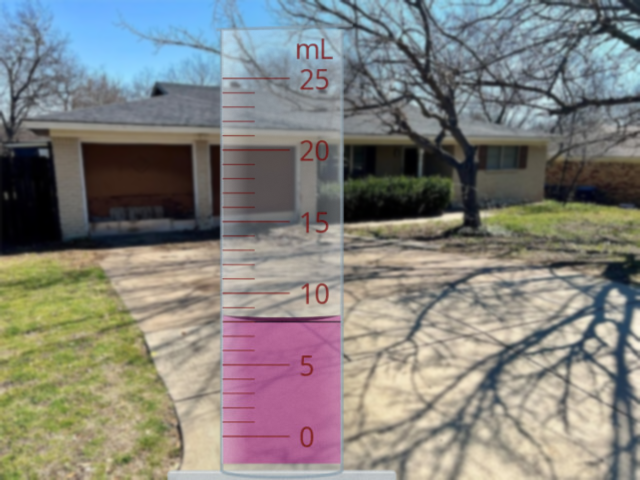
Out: 8mL
